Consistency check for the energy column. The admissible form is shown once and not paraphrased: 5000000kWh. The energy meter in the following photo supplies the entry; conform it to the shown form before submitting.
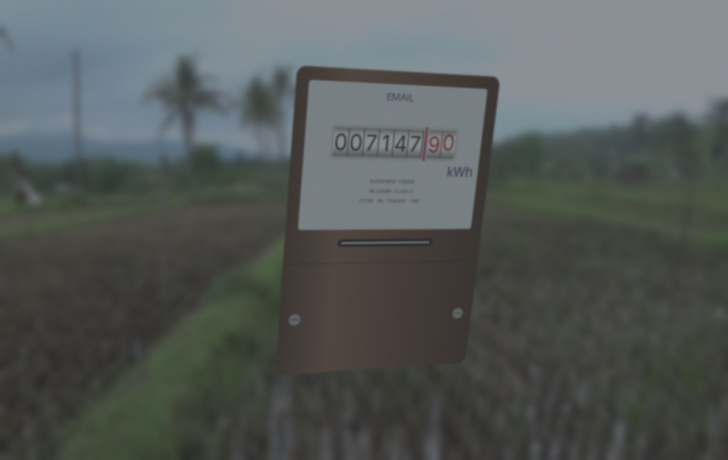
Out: 7147.90kWh
